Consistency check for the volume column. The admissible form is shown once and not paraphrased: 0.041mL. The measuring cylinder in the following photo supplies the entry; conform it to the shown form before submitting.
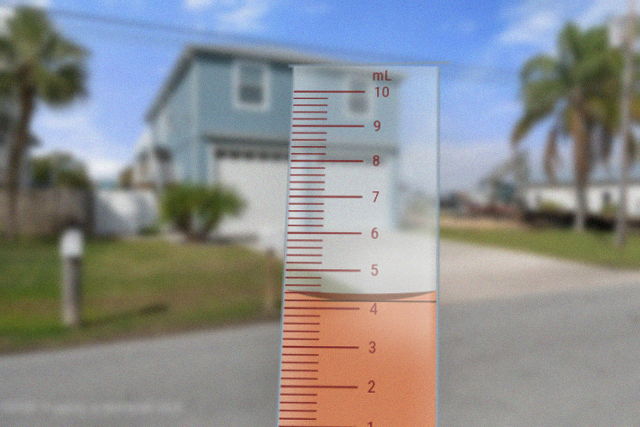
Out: 4.2mL
